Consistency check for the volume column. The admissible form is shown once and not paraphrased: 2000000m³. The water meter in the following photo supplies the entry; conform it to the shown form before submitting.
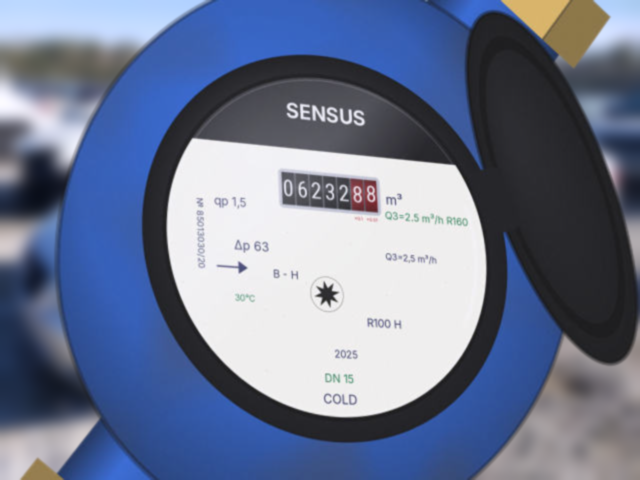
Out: 6232.88m³
